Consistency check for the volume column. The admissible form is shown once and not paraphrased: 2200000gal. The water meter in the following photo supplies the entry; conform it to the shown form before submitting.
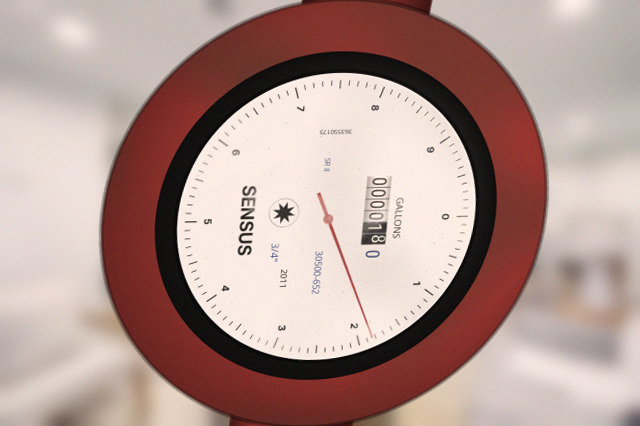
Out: 181.8gal
